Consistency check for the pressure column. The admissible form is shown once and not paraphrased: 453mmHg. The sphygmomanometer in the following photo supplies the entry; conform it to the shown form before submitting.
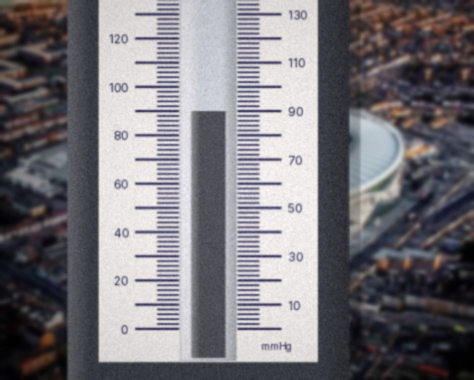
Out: 90mmHg
